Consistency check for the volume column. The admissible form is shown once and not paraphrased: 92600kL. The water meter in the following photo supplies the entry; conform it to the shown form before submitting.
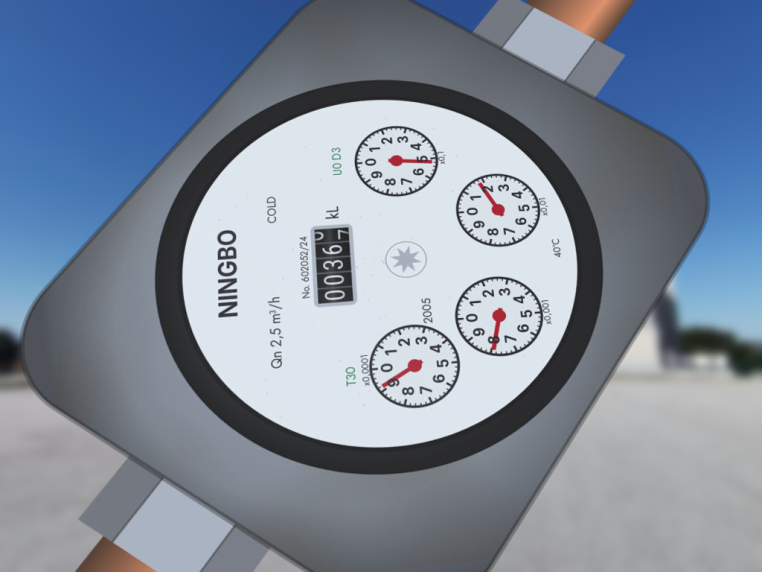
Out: 366.5179kL
